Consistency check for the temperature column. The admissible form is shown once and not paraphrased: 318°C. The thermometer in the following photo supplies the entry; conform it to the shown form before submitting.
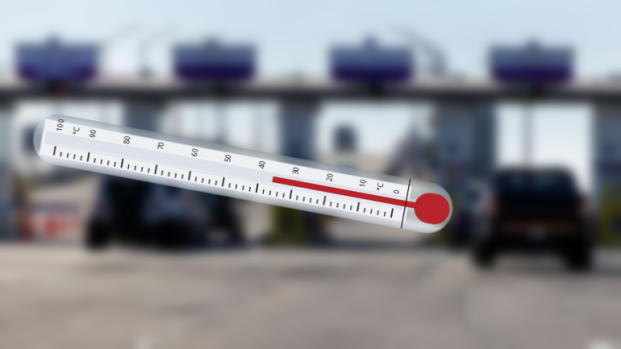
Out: 36°C
